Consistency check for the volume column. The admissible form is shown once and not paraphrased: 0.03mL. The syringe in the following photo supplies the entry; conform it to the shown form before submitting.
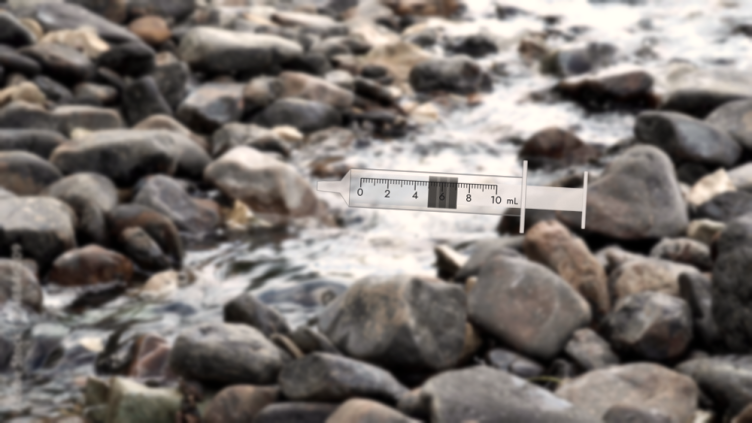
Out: 5mL
